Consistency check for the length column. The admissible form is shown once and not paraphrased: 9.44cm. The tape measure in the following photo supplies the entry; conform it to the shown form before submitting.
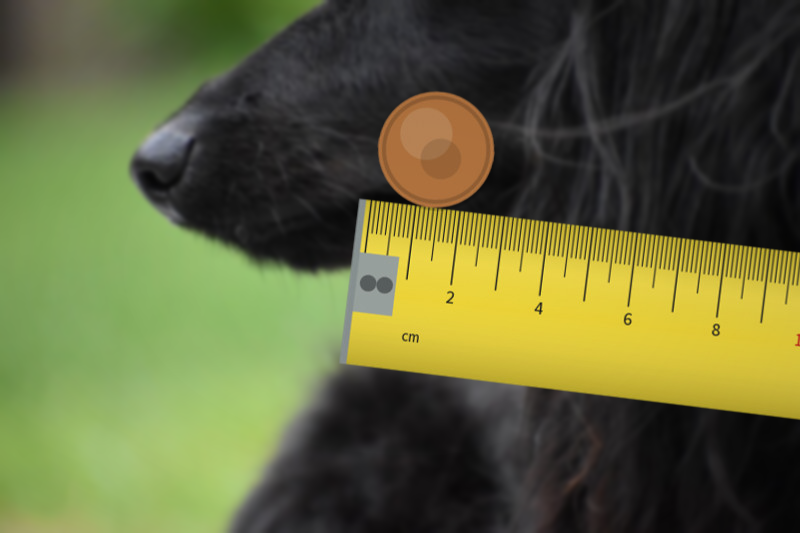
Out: 2.6cm
